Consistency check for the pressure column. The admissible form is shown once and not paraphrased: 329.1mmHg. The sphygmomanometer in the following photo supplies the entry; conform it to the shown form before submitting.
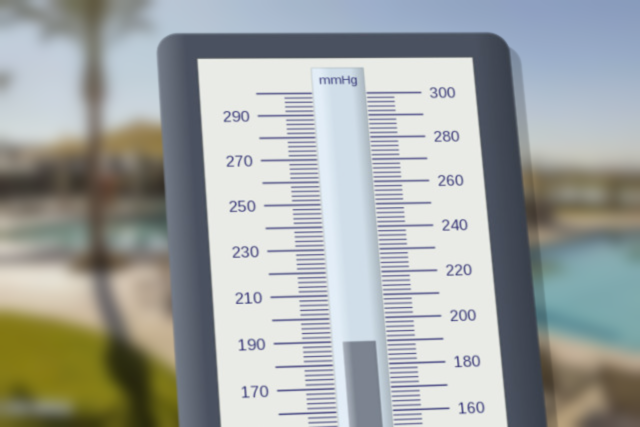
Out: 190mmHg
